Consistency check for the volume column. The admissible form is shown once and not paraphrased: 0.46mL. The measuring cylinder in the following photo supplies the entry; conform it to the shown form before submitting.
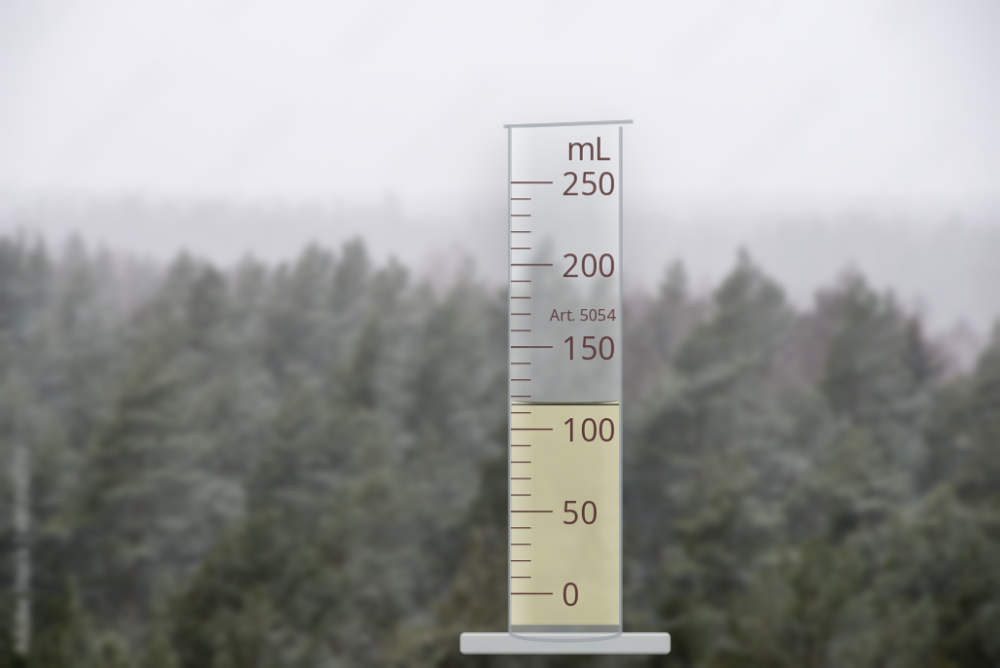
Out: 115mL
